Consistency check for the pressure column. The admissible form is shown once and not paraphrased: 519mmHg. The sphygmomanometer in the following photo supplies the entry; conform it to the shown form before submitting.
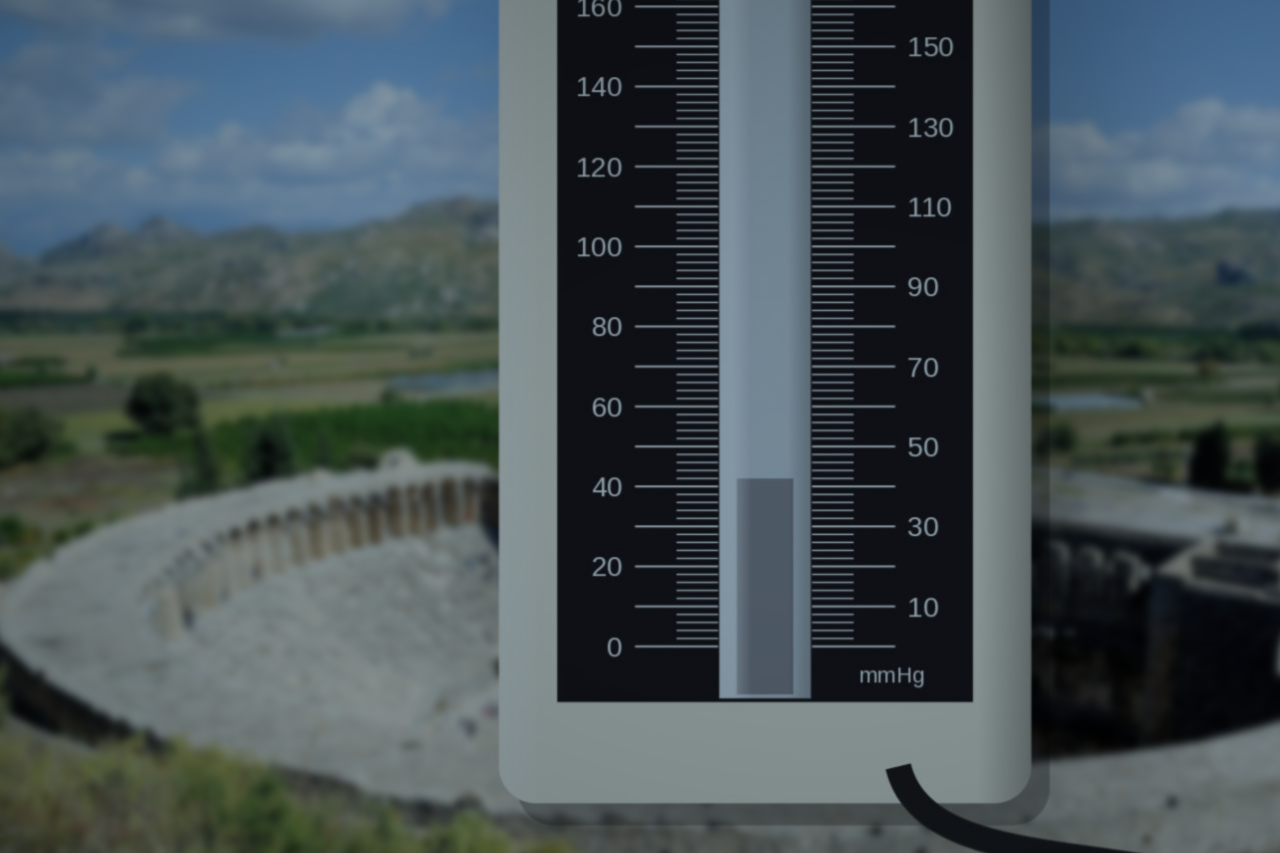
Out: 42mmHg
